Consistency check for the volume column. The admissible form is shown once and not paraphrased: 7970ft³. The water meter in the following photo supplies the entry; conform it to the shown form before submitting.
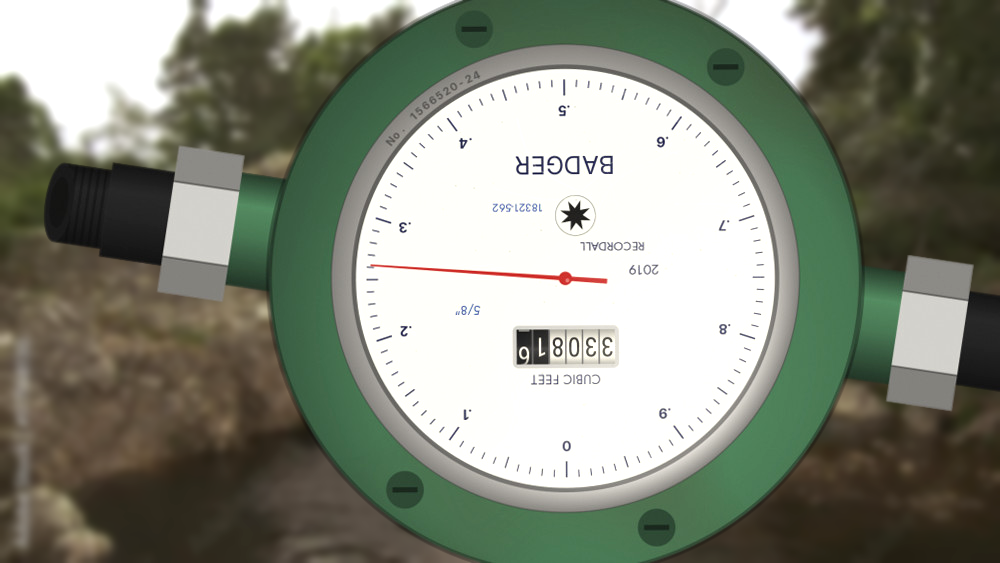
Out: 330816.26ft³
